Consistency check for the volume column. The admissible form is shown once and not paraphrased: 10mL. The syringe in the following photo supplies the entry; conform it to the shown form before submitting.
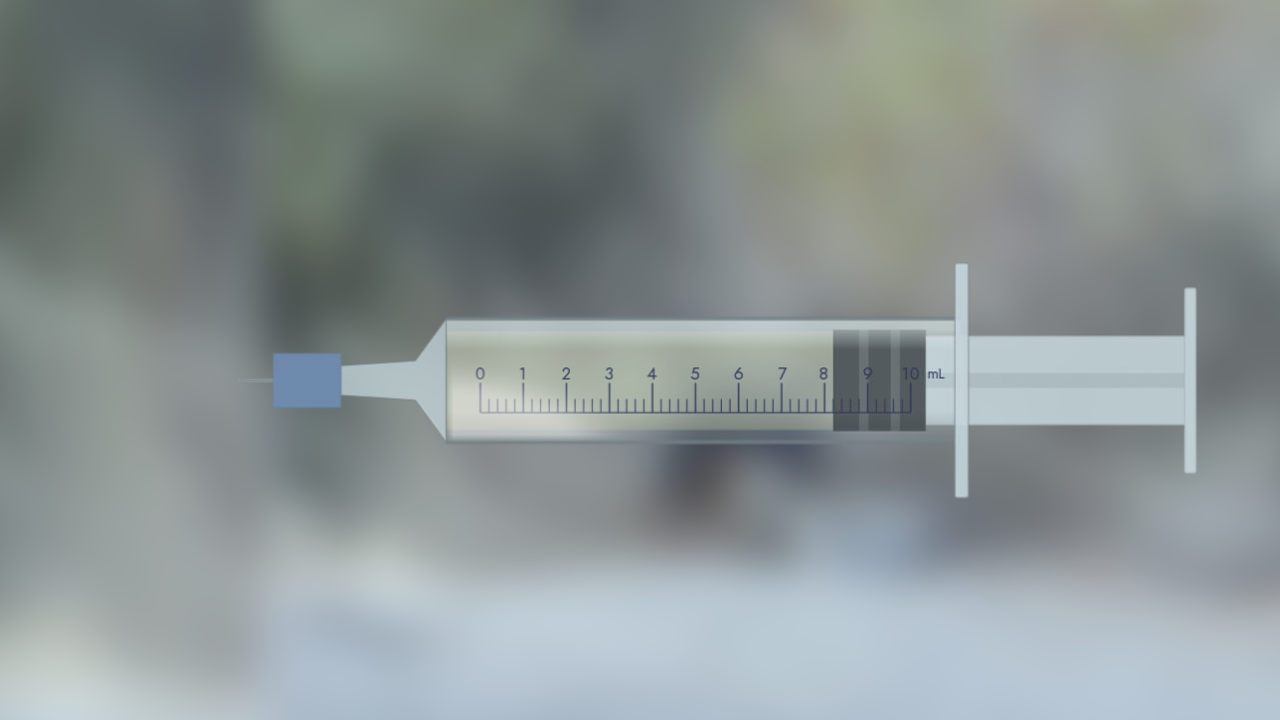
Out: 8.2mL
